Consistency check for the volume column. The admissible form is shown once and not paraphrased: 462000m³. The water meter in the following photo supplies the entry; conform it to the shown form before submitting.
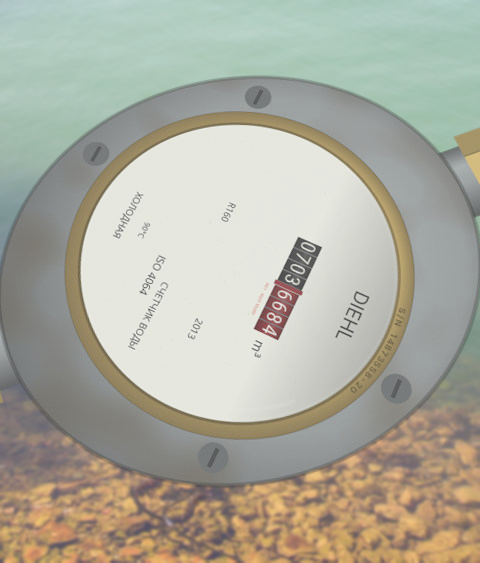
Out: 703.6684m³
